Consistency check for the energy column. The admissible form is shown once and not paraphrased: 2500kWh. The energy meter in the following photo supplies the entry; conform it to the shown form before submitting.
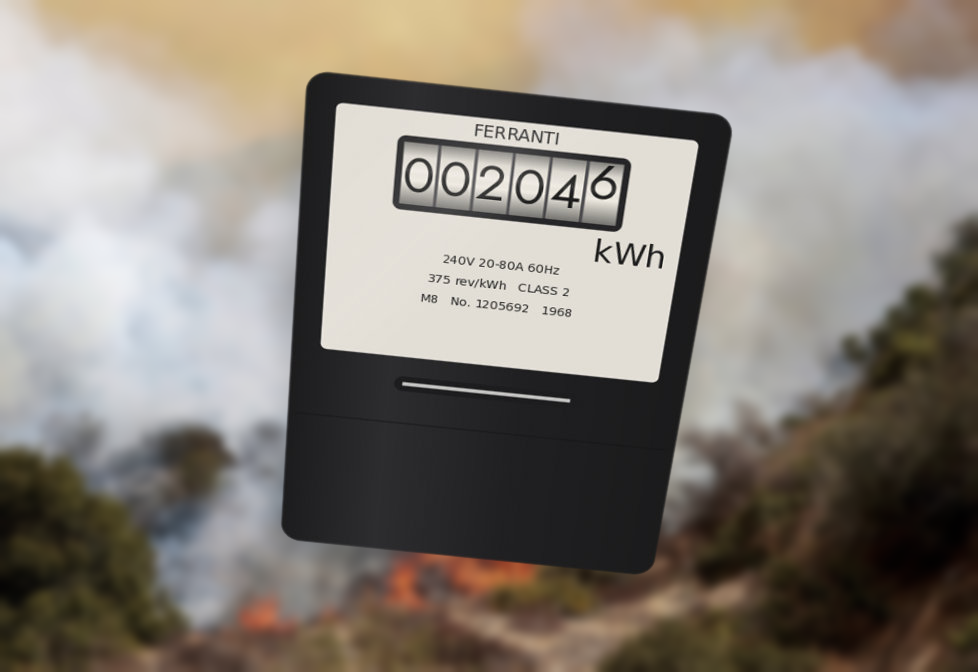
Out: 2046kWh
